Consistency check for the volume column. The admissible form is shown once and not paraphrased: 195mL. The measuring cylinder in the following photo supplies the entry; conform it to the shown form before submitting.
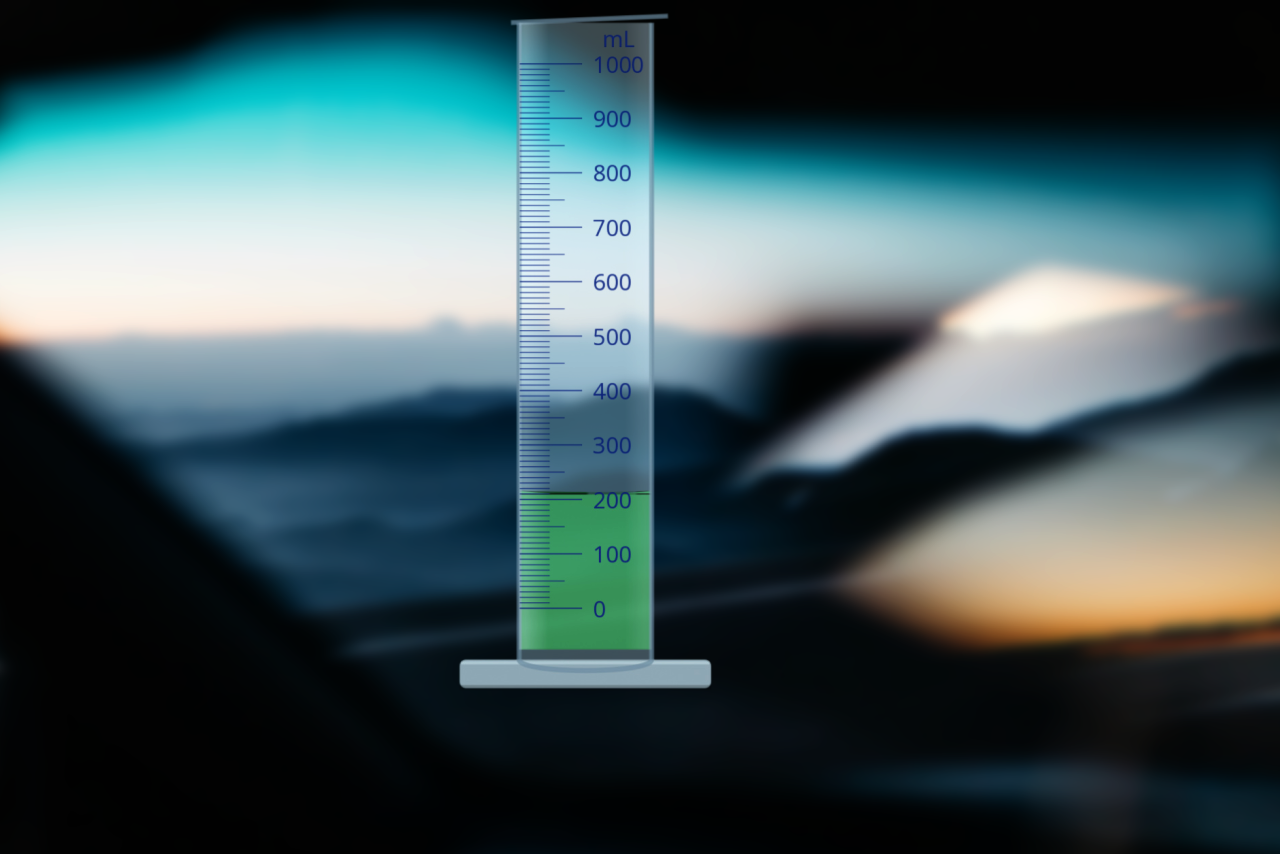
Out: 210mL
